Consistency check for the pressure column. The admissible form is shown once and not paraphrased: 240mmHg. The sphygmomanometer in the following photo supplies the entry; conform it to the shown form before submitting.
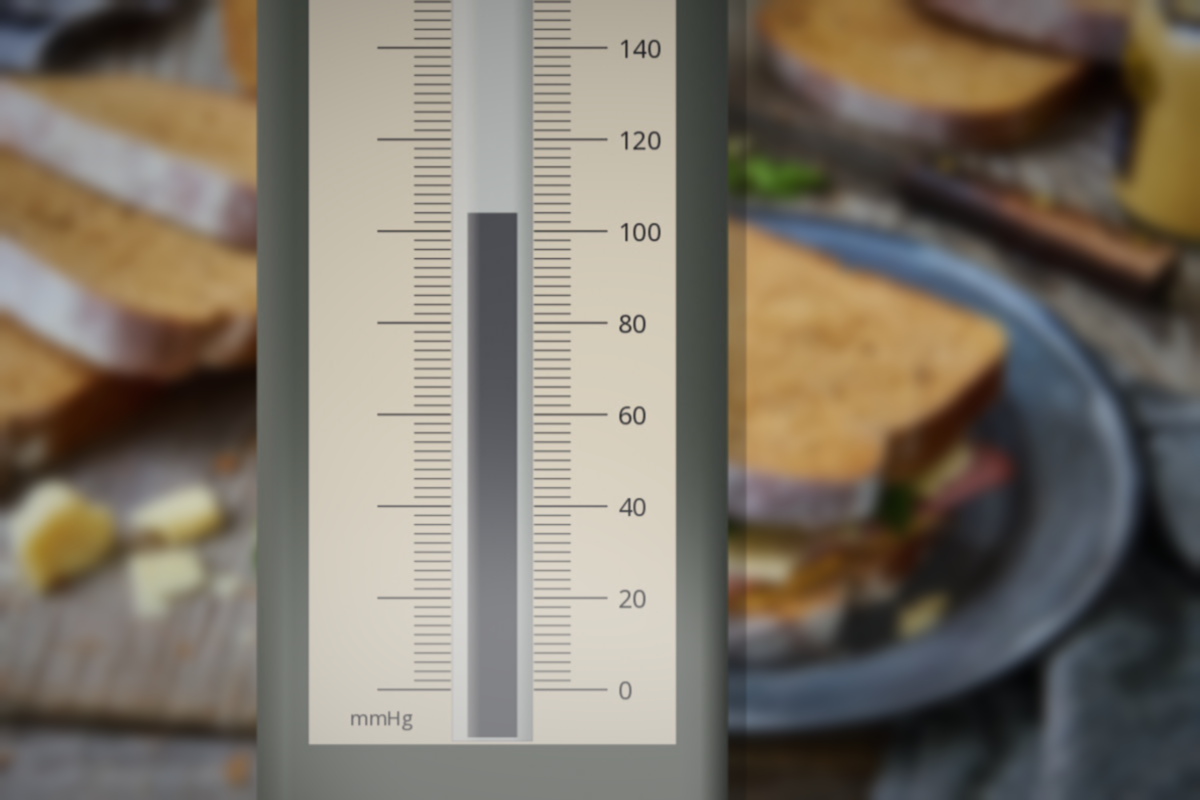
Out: 104mmHg
